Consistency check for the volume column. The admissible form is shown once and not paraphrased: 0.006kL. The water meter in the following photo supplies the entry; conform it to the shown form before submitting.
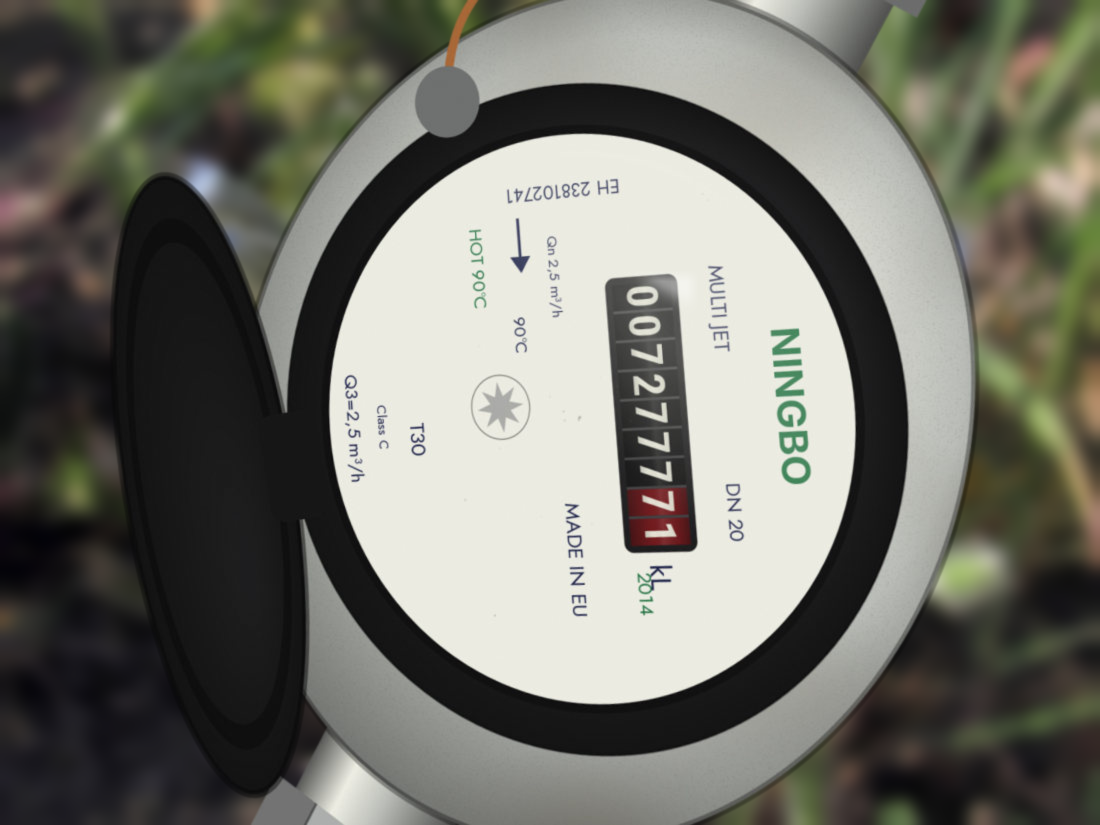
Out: 72777.71kL
